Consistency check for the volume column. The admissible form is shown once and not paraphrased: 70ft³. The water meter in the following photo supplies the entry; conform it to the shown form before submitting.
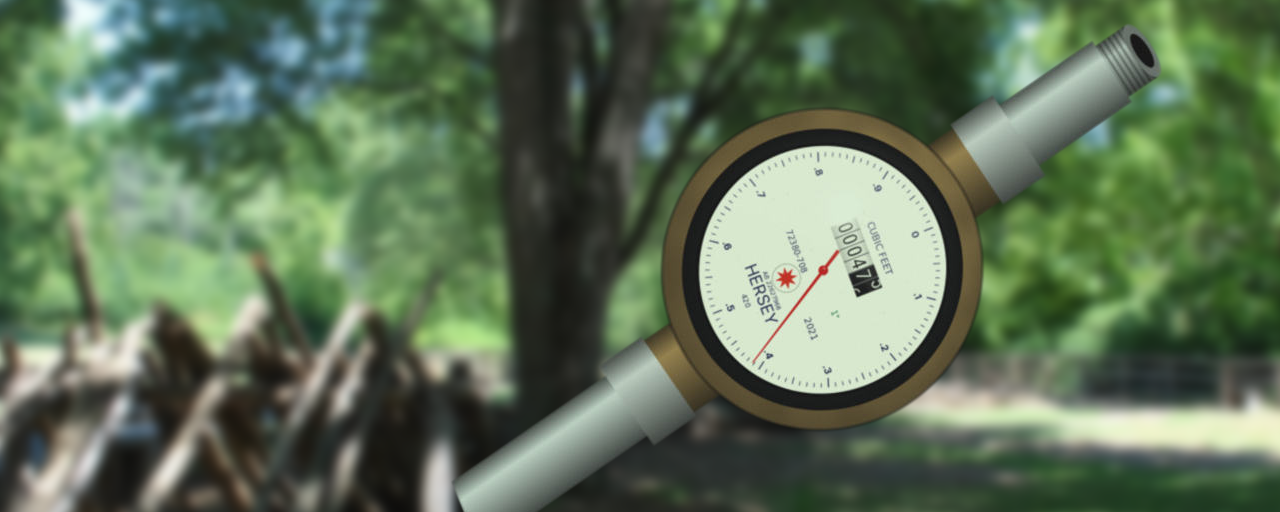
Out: 475.41ft³
